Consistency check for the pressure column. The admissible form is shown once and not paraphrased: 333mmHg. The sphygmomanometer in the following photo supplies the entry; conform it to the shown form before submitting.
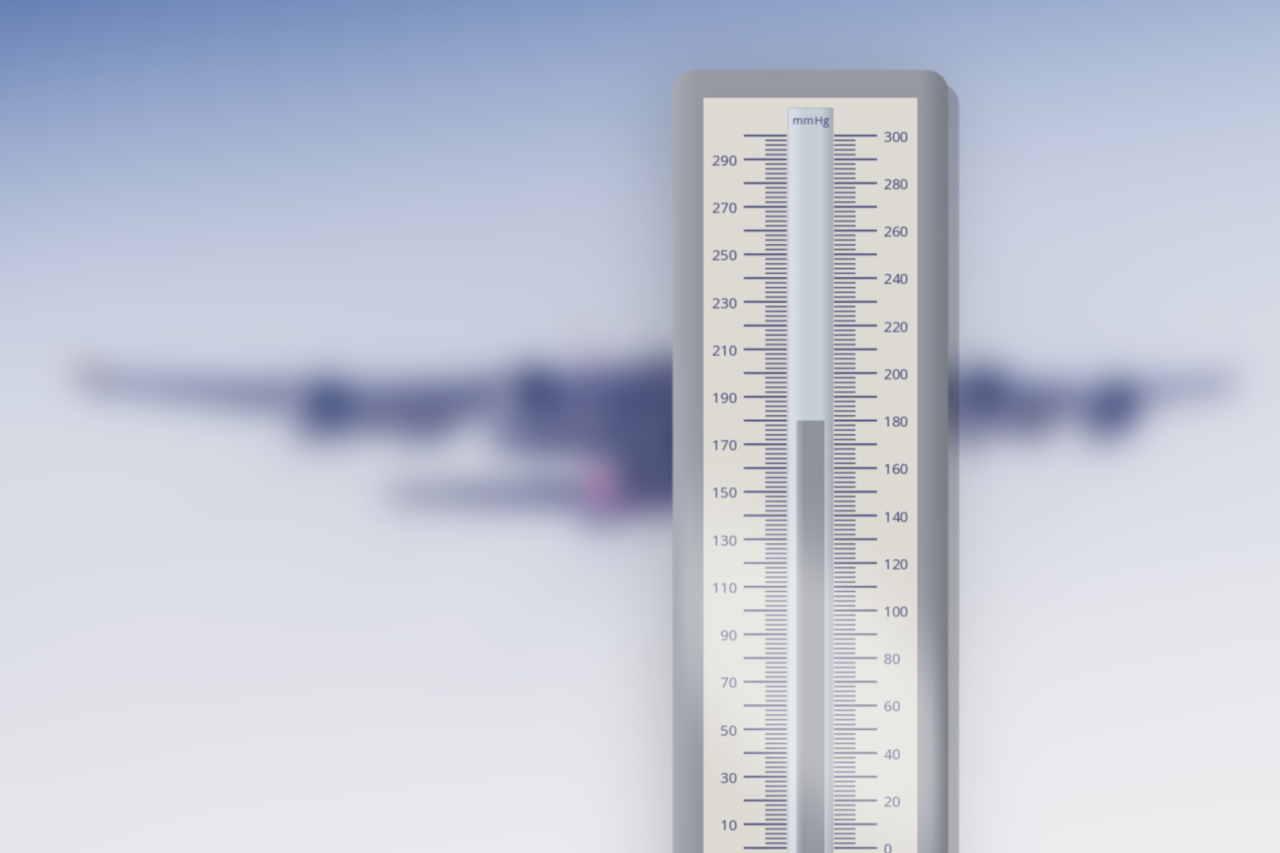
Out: 180mmHg
